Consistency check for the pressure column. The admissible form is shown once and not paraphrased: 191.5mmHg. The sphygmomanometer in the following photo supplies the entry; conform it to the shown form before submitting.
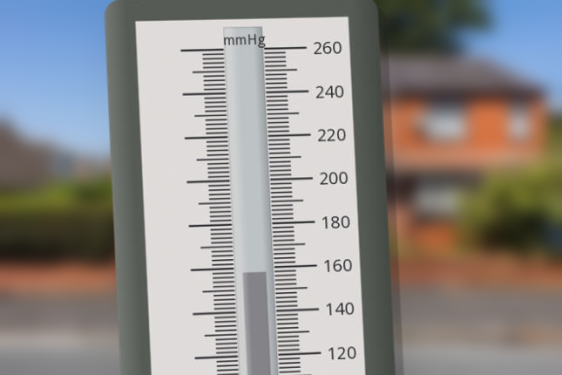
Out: 158mmHg
